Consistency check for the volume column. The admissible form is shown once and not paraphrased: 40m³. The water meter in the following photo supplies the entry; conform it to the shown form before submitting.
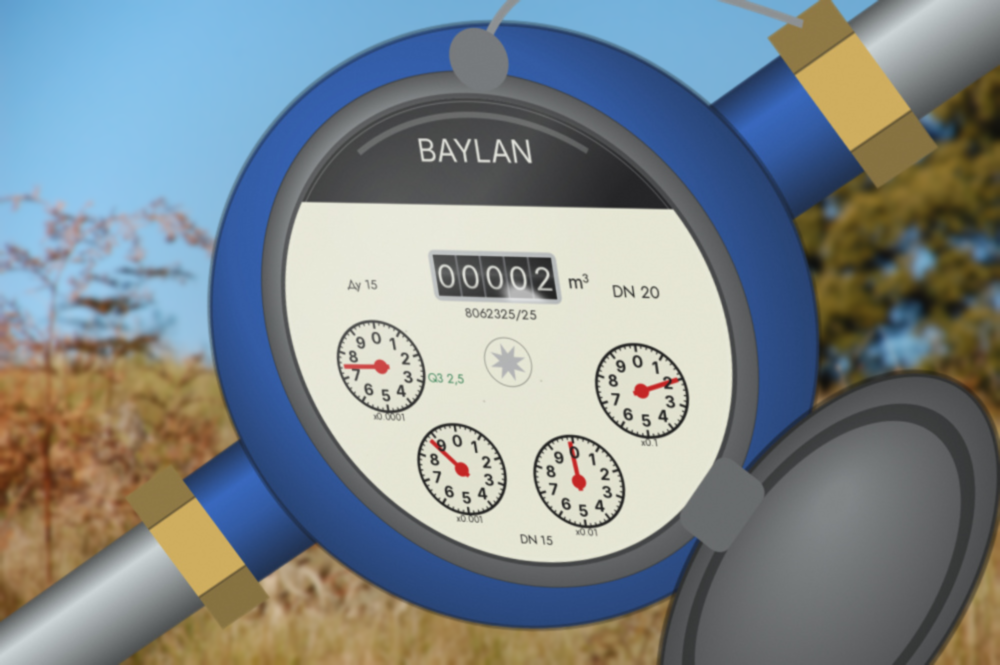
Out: 2.1987m³
